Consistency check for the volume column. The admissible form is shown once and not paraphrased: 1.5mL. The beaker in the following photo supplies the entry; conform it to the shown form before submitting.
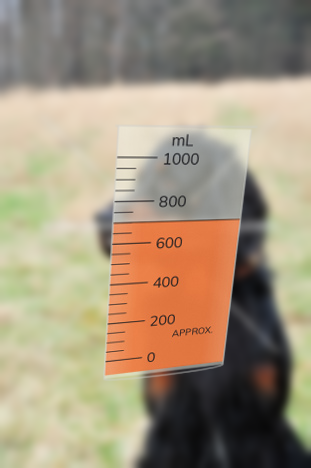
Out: 700mL
